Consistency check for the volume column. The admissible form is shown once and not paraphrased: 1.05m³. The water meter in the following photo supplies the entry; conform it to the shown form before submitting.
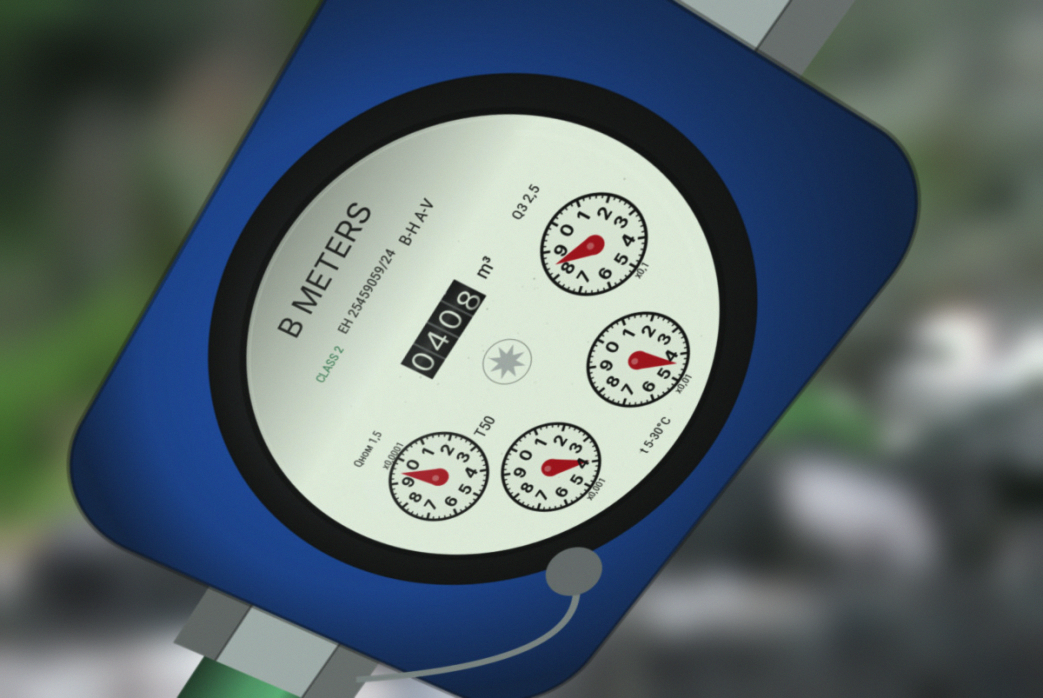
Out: 407.8439m³
